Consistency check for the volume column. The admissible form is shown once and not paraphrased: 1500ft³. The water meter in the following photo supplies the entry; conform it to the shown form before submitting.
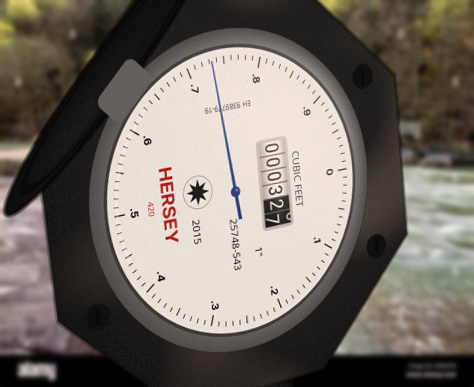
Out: 326.73ft³
